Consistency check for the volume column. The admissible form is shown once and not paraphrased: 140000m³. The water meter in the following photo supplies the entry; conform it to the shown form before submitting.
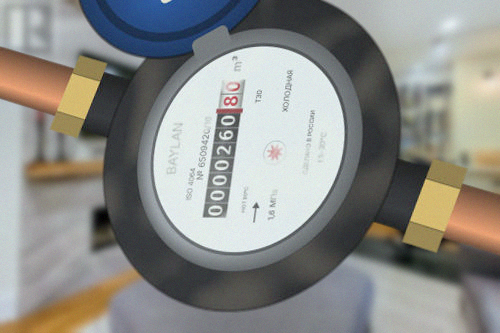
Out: 260.80m³
